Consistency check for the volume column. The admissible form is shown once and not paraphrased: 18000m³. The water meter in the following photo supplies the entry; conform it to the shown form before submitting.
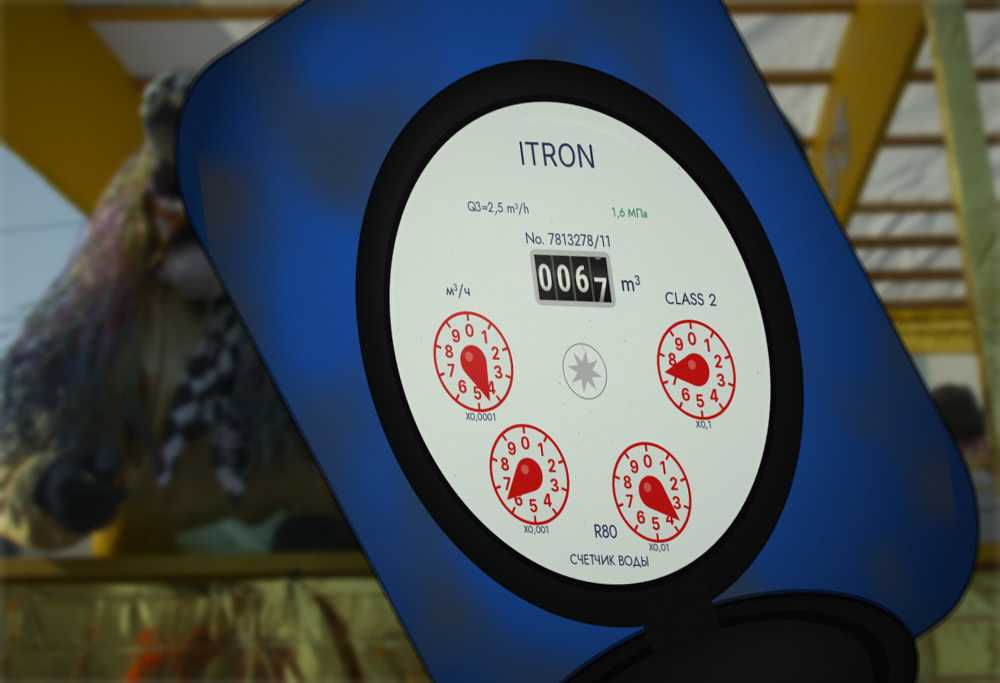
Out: 66.7364m³
